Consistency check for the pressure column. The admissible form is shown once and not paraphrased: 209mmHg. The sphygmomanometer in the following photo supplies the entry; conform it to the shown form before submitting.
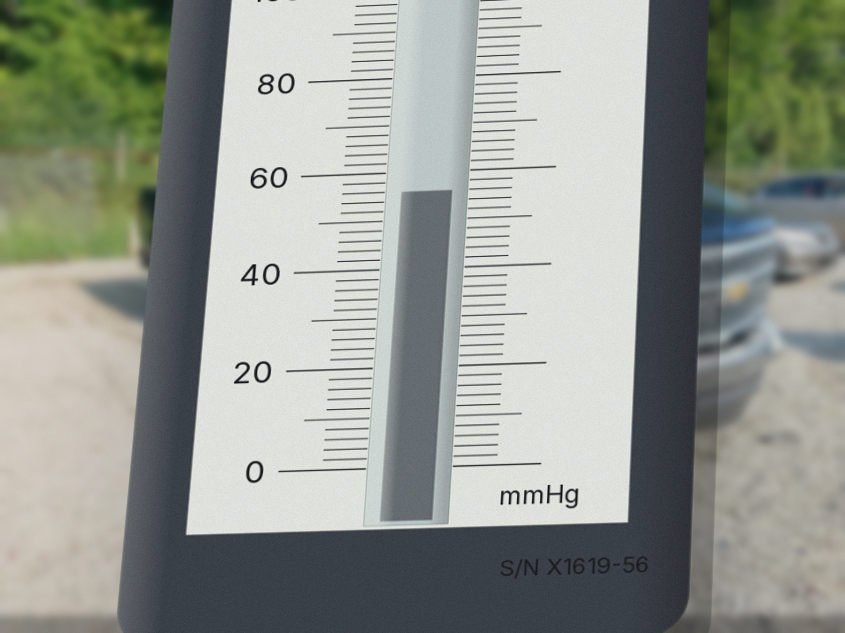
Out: 56mmHg
